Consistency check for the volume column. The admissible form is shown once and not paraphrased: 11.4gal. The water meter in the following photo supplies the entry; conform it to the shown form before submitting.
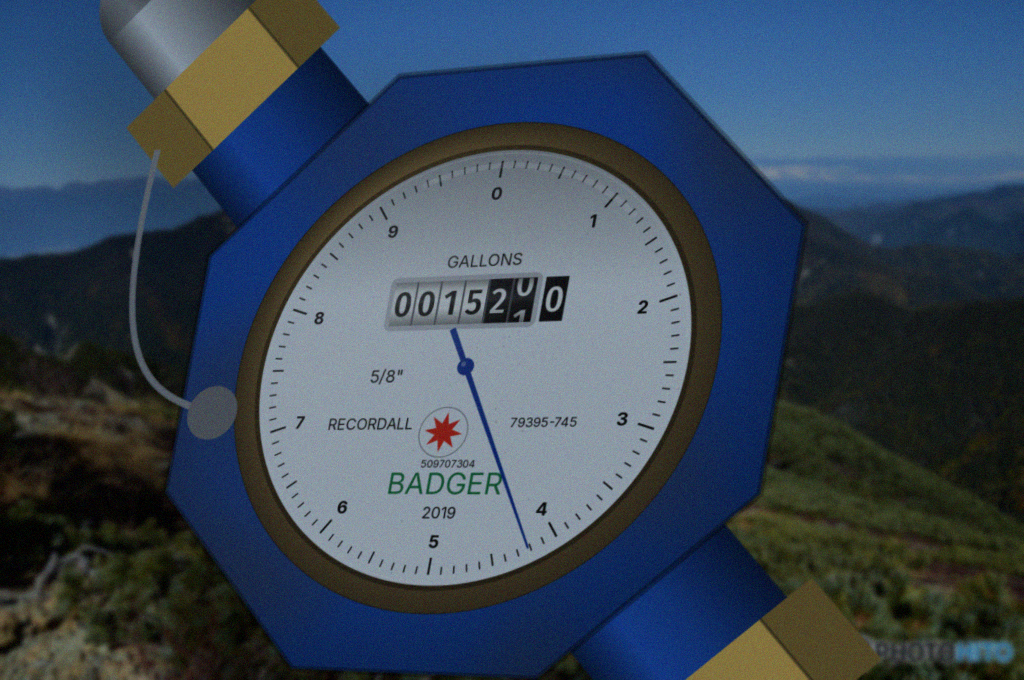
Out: 15204.2gal
